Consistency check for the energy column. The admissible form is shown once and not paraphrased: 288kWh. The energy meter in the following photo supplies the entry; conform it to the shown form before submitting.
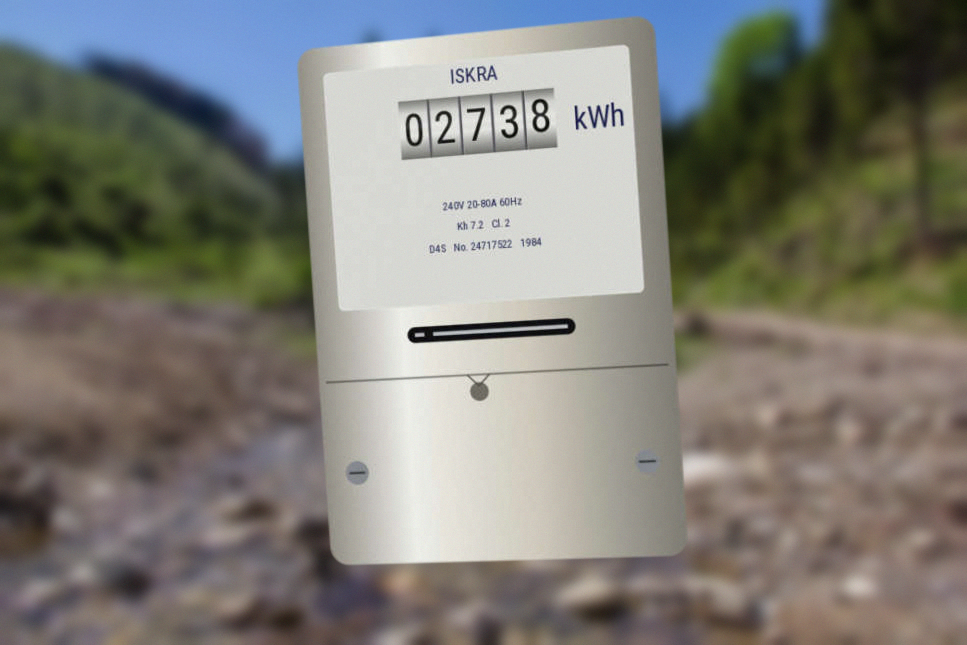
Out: 2738kWh
